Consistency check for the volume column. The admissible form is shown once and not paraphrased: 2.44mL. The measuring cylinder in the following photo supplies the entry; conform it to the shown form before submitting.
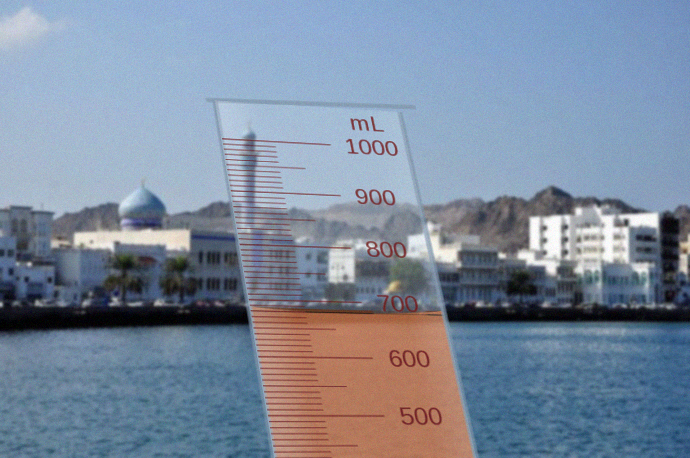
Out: 680mL
